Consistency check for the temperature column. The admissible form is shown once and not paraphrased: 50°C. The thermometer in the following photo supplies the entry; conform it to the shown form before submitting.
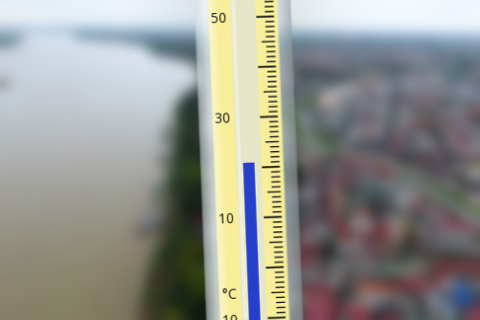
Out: 21°C
